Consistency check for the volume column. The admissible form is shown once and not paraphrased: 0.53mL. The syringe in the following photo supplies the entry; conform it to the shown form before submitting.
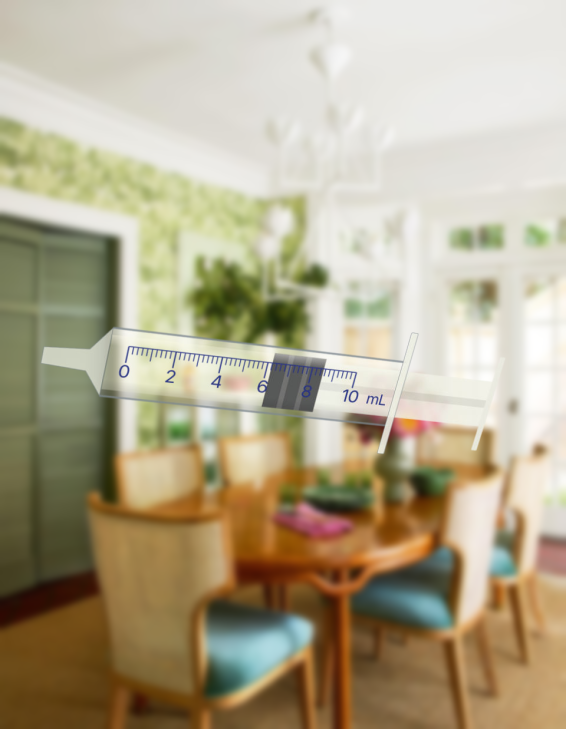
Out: 6.2mL
